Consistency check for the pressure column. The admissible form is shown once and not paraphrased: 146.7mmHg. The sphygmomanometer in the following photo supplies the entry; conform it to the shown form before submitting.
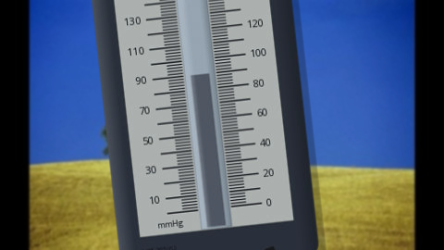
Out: 90mmHg
